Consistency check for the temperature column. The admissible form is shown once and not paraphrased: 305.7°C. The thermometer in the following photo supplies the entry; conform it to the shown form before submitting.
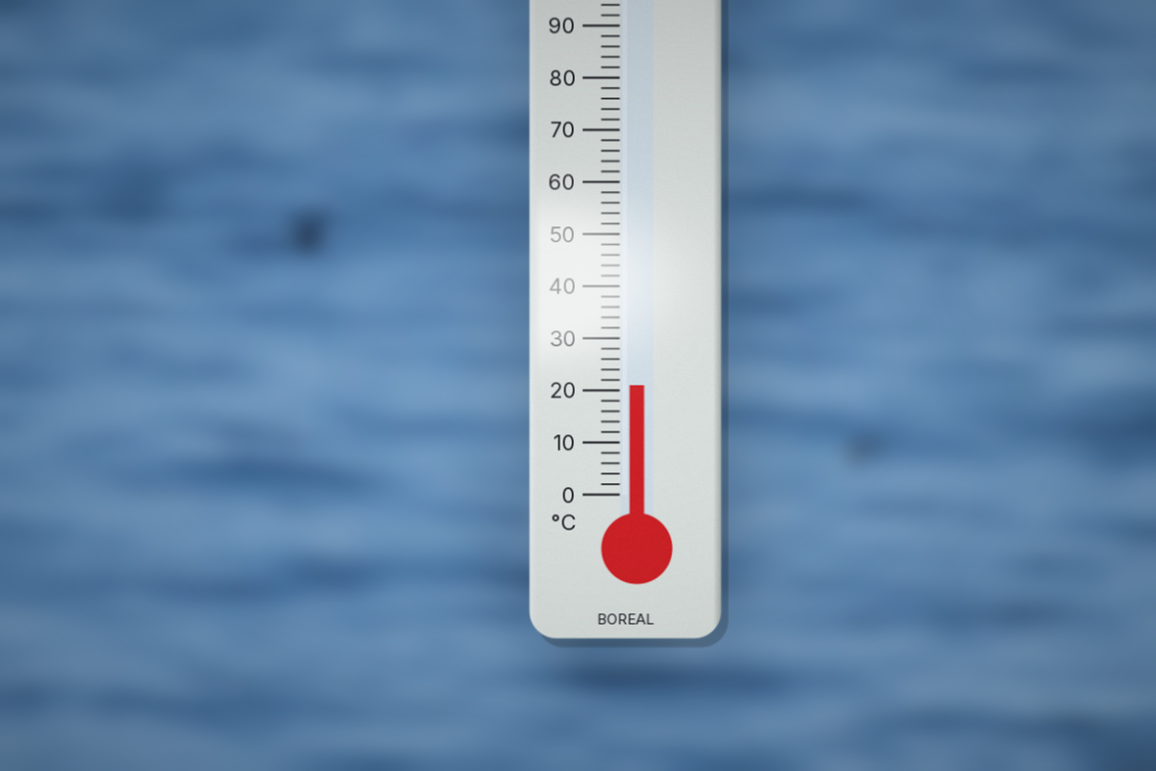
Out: 21°C
